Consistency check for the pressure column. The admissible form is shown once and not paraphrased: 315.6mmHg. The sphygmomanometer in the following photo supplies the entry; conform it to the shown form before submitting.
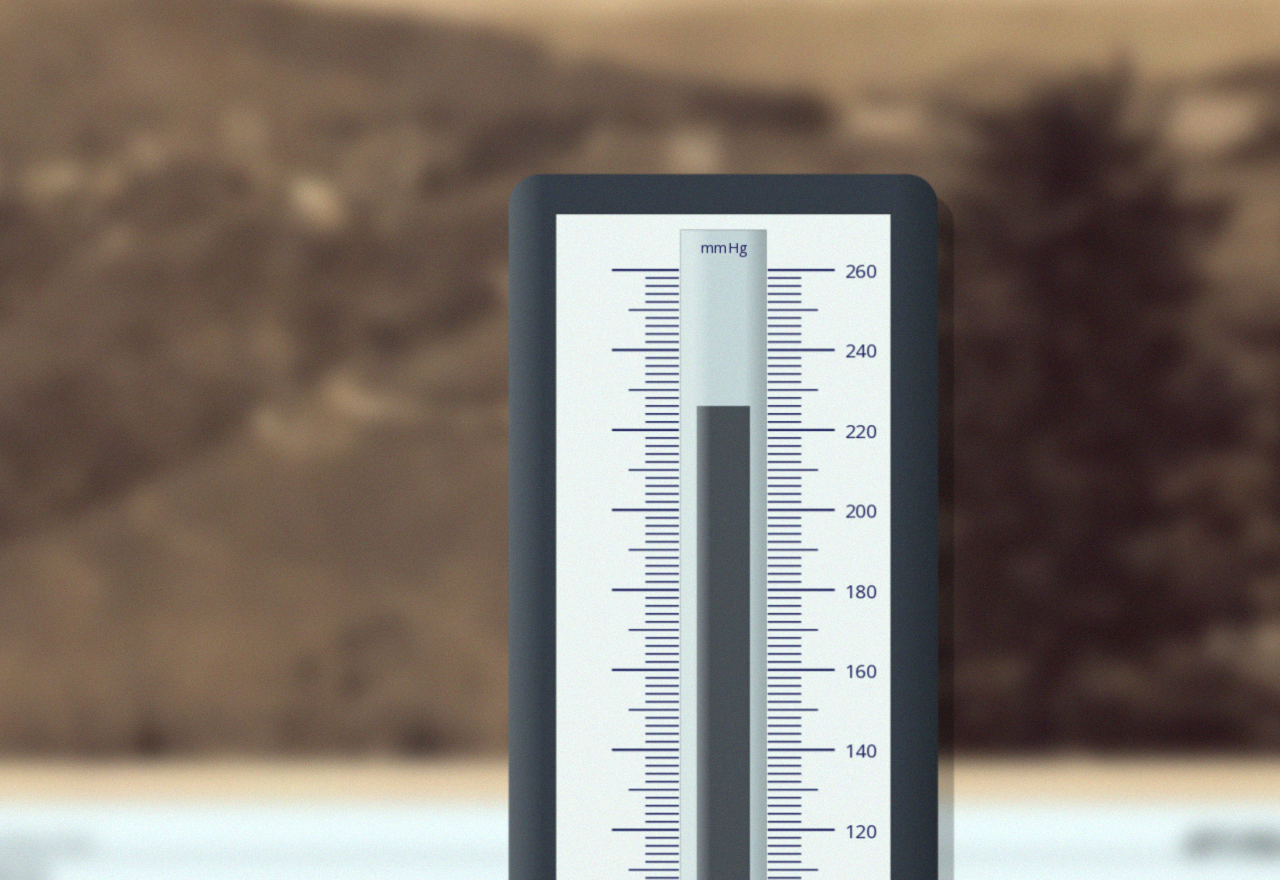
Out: 226mmHg
